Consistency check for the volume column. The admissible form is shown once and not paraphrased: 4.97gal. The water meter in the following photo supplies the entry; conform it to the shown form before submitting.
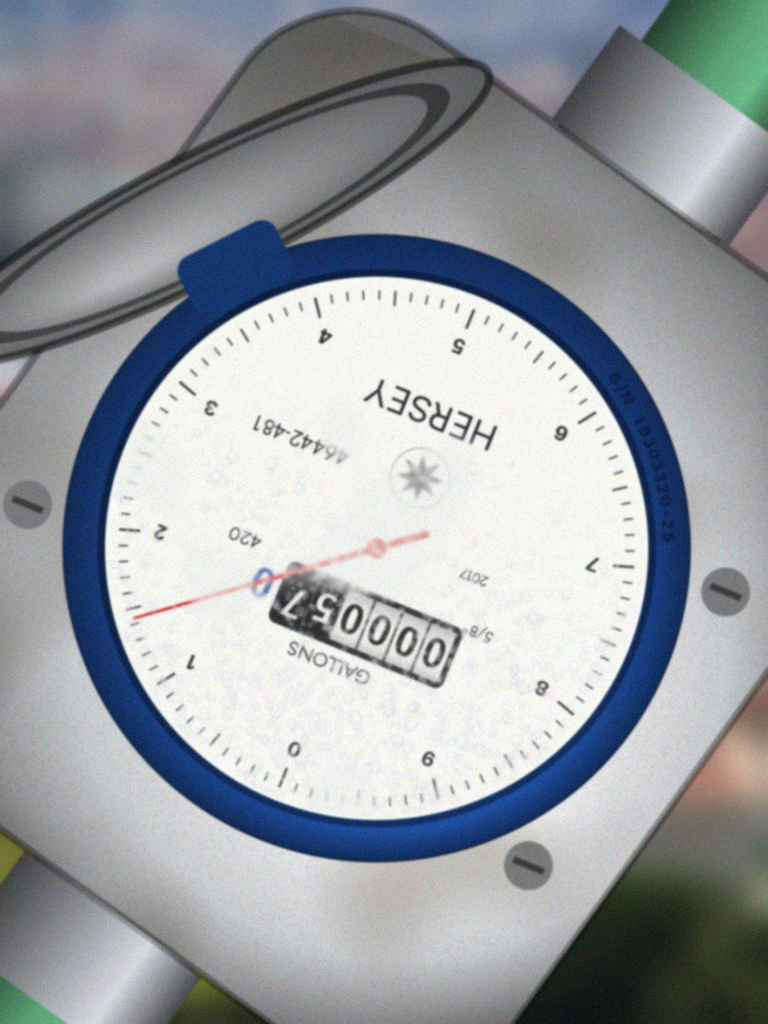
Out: 571.4gal
